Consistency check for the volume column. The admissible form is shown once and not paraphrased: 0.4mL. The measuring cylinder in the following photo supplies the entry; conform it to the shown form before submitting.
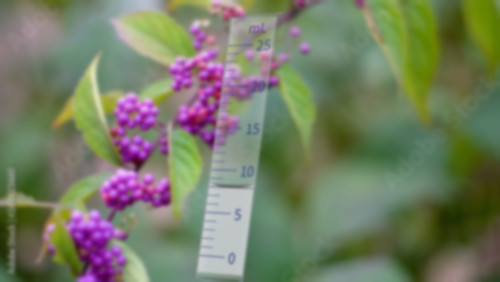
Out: 8mL
